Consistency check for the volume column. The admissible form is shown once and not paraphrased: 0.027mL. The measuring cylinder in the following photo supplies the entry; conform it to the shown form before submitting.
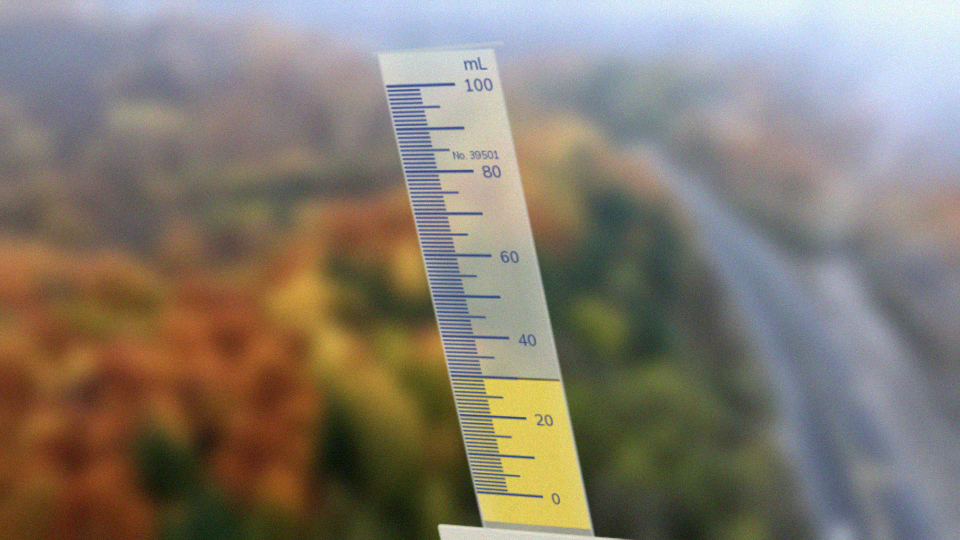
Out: 30mL
